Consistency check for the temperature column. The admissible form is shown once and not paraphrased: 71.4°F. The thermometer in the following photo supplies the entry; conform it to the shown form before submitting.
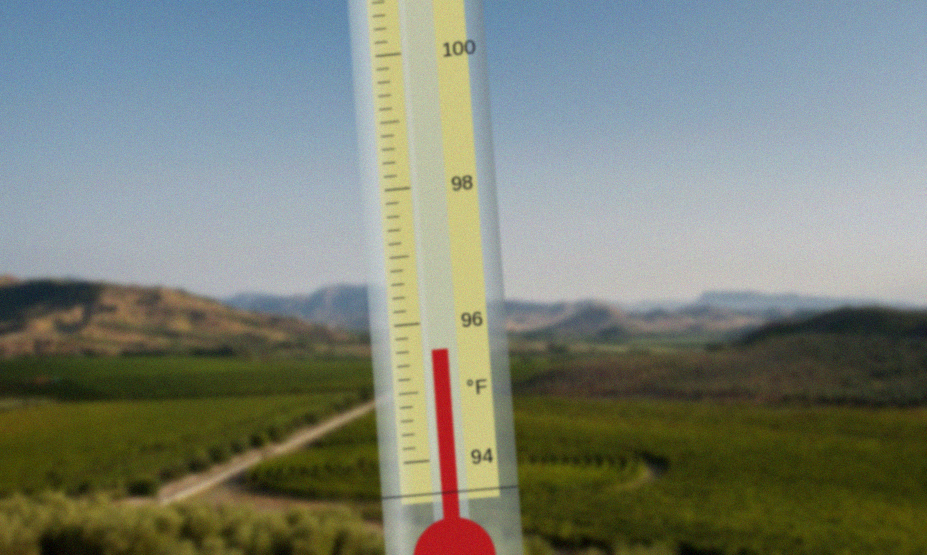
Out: 95.6°F
